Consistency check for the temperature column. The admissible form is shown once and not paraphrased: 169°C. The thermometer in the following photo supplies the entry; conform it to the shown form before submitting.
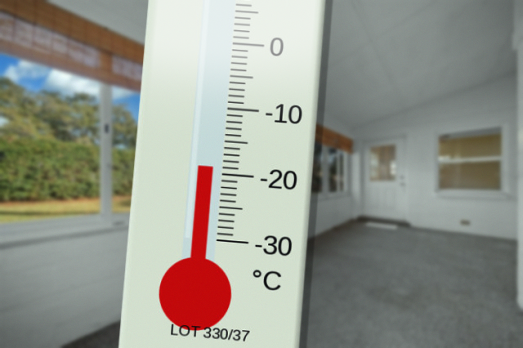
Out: -19°C
